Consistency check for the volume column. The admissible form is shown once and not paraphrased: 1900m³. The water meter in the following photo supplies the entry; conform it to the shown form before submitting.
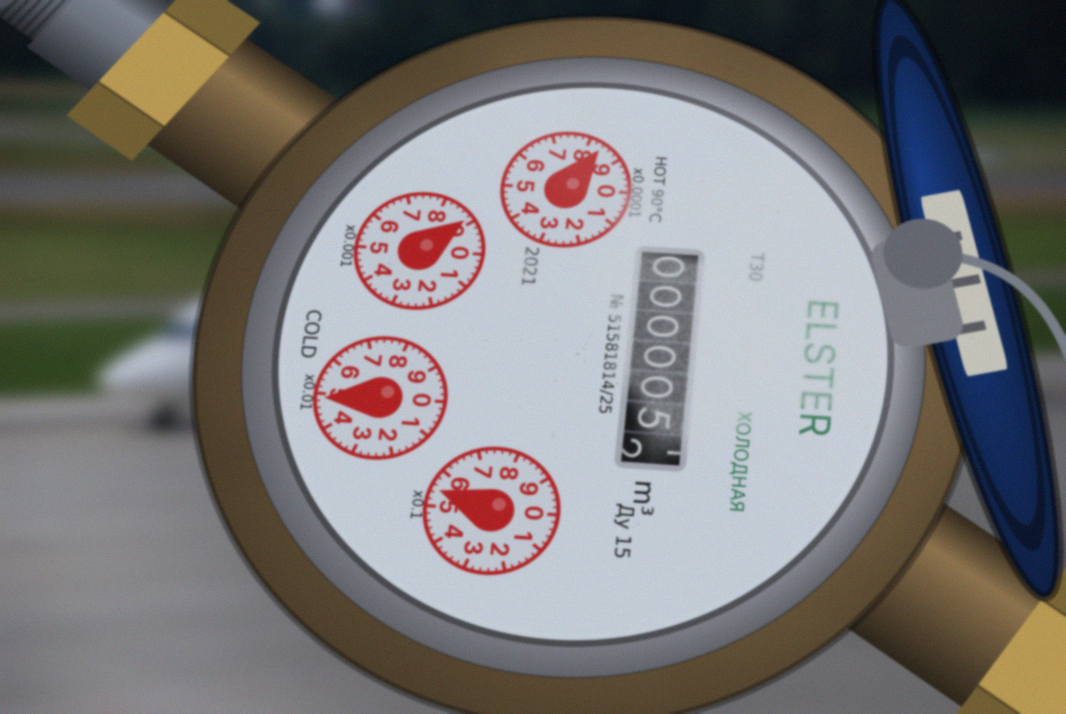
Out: 51.5488m³
